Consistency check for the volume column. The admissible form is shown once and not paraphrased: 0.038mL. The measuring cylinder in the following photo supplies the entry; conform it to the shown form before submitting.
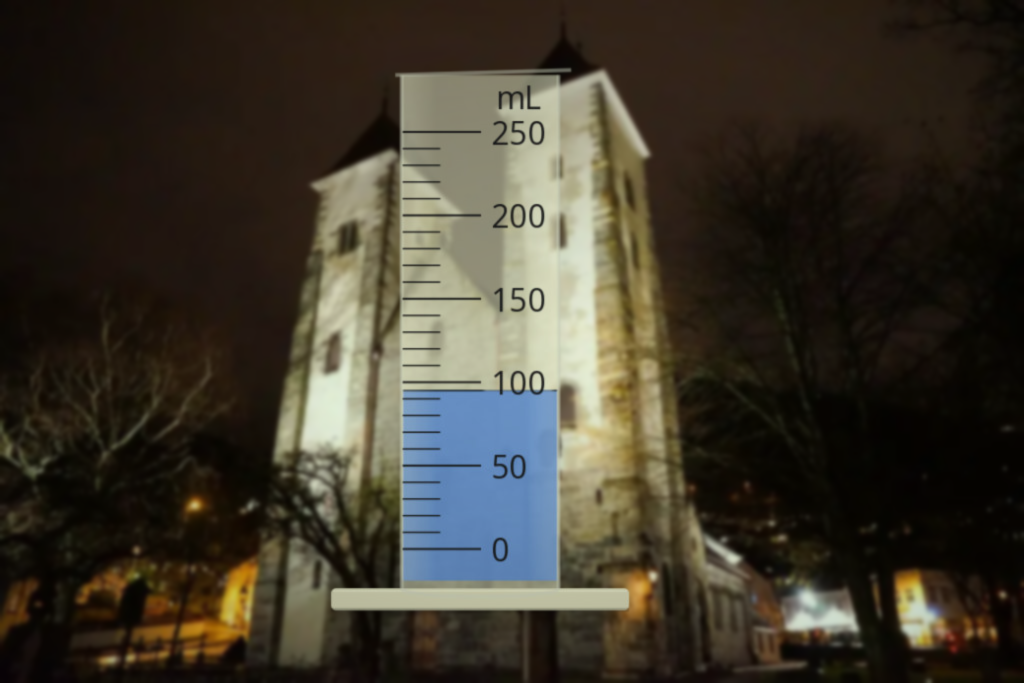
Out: 95mL
